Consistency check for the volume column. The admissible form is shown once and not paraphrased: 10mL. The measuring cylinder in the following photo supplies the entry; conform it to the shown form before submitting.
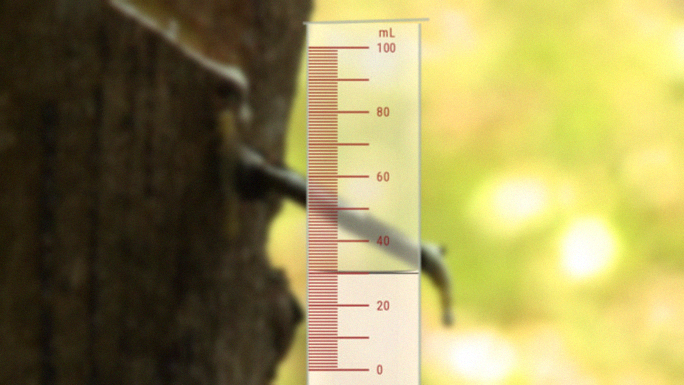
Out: 30mL
